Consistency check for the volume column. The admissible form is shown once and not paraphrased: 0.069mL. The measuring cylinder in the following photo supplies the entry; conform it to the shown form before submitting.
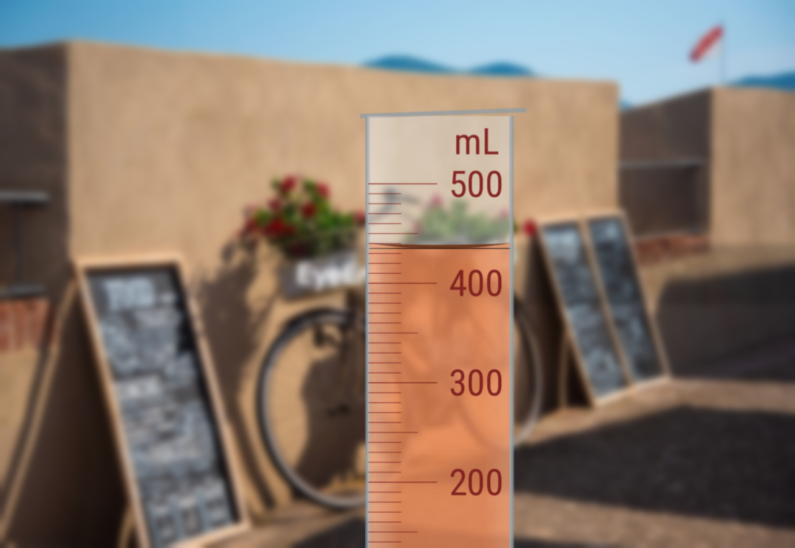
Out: 435mL
